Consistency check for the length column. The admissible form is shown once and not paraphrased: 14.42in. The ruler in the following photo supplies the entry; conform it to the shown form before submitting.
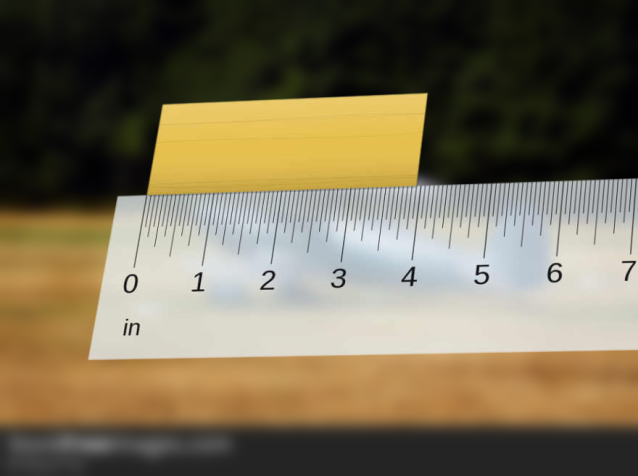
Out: 3.9375in
